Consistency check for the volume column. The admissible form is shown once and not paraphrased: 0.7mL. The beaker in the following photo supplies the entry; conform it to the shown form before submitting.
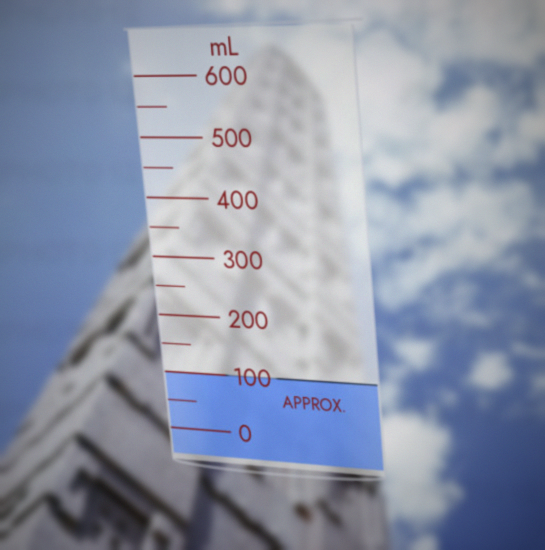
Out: 100mL
